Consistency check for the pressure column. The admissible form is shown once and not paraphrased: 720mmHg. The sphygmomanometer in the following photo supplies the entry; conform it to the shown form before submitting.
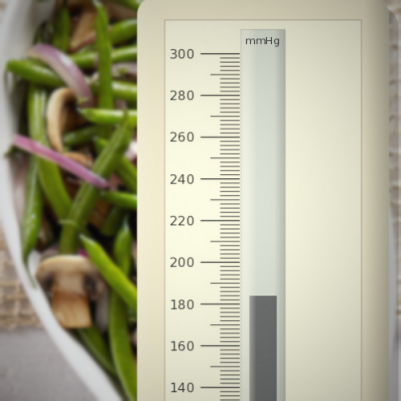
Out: 184mmHg
